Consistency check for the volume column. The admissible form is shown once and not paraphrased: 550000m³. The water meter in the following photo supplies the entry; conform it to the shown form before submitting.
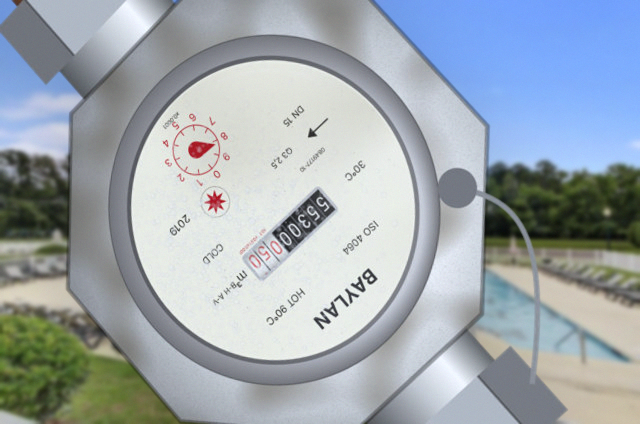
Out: 55300.0498m³
